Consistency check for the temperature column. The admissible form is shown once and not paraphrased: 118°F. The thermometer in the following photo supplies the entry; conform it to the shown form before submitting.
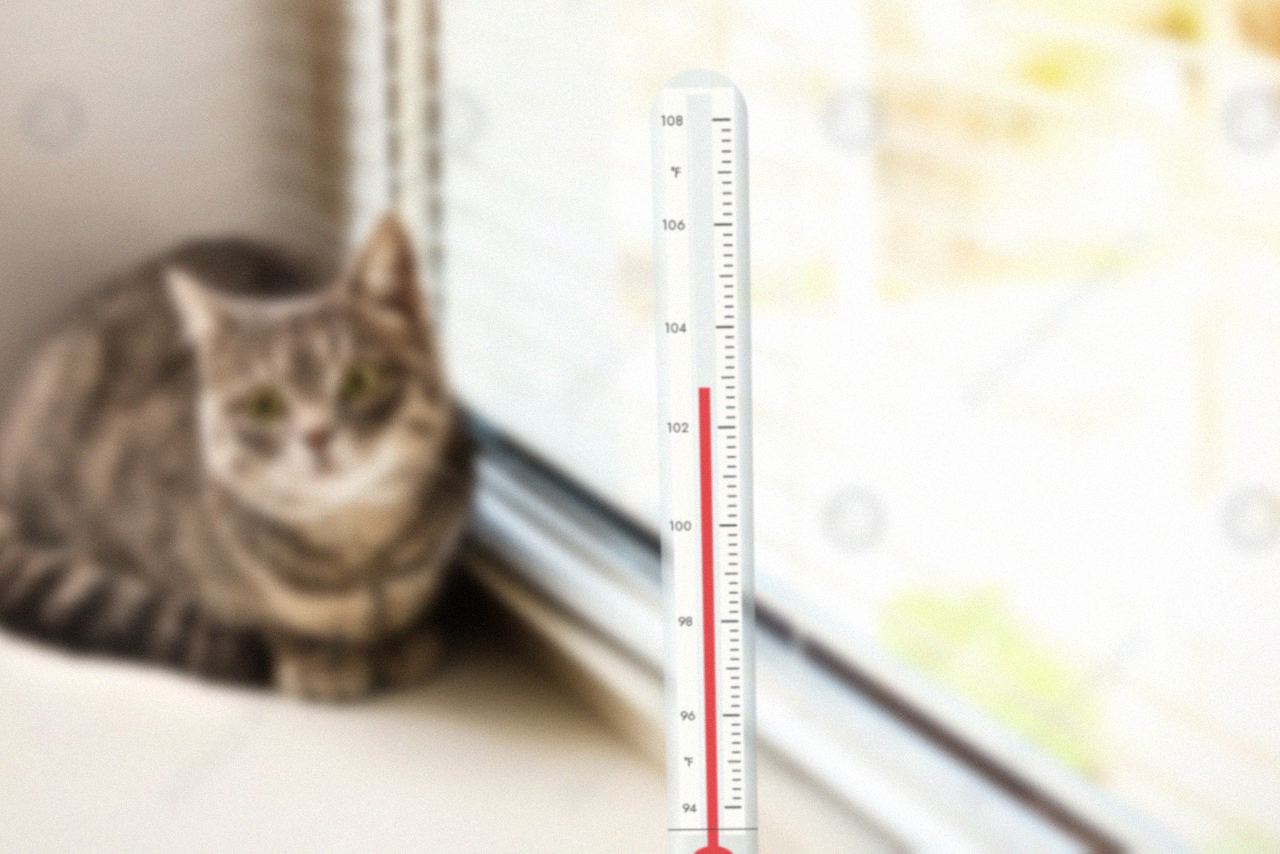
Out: 102.8°F
